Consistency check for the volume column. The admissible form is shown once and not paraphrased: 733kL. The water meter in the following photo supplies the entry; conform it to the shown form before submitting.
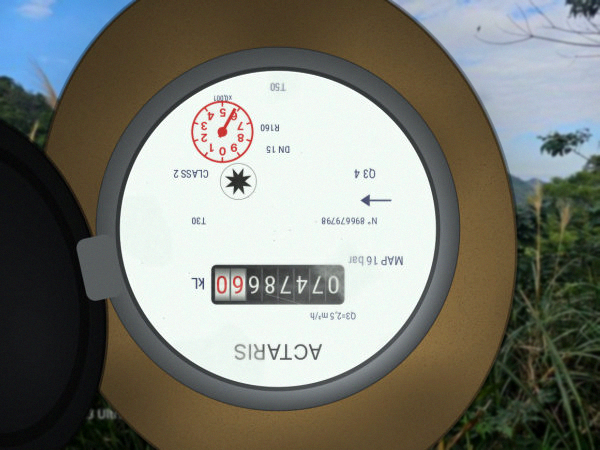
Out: 74786.605kL
